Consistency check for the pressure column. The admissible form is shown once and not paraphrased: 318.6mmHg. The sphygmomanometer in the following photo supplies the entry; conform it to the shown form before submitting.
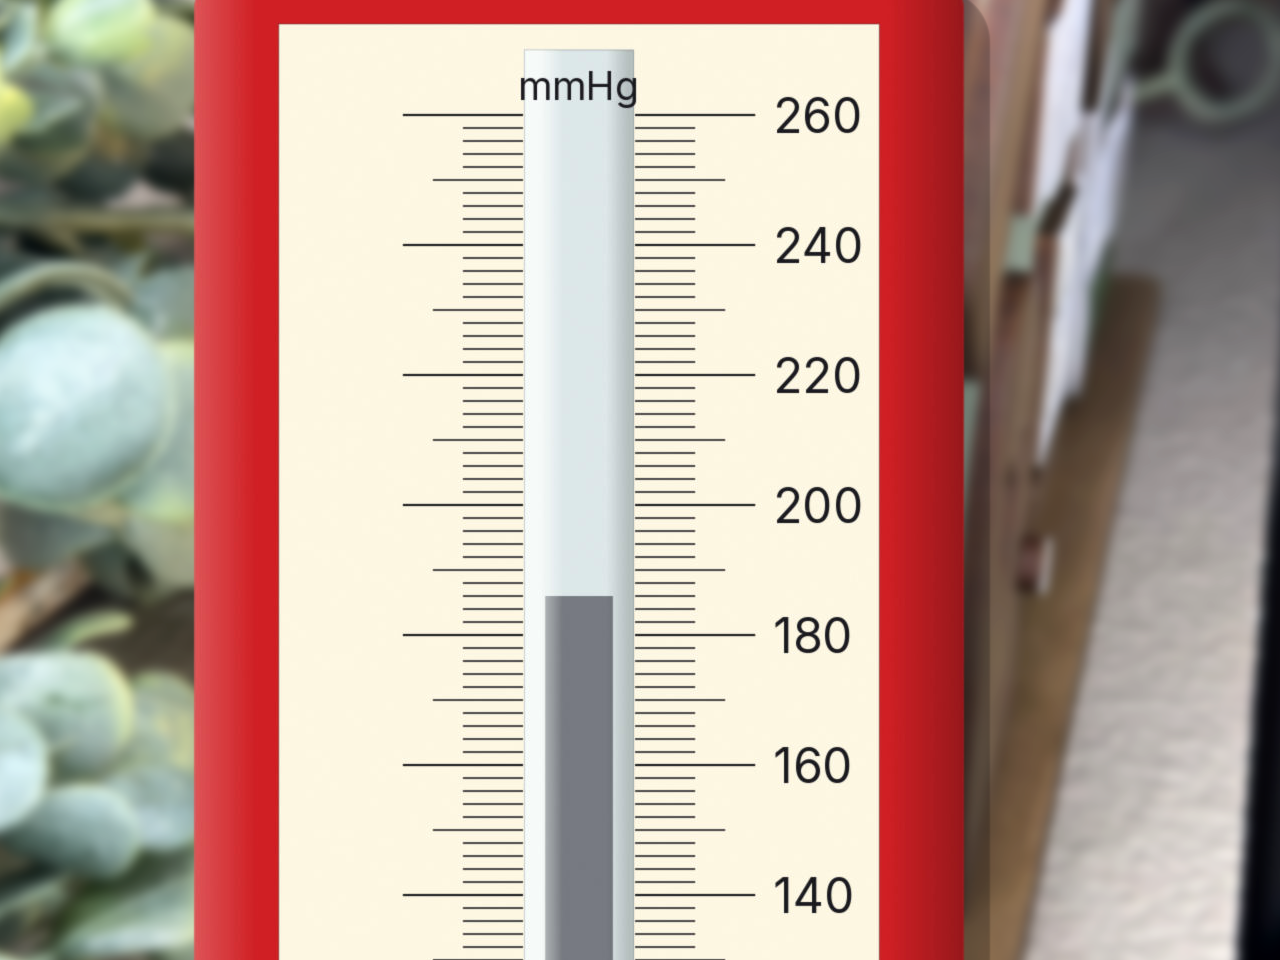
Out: 186mmHg
